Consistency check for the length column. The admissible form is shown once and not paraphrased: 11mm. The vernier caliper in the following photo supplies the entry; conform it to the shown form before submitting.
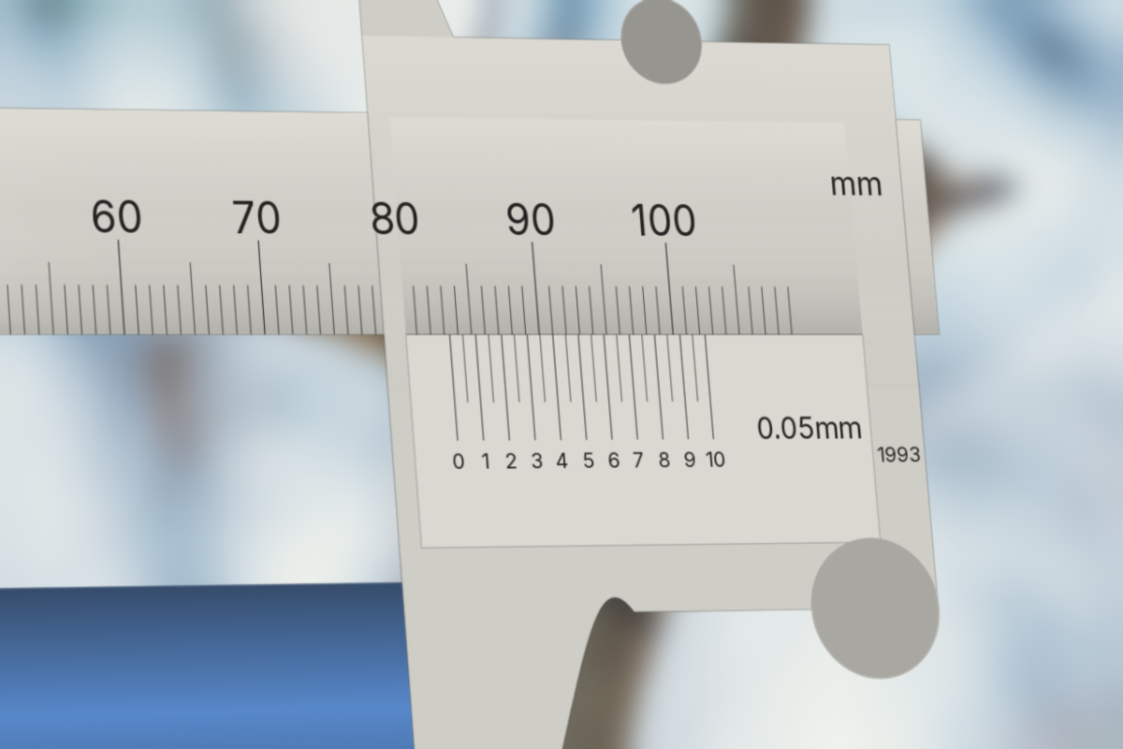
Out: 83.4mm
